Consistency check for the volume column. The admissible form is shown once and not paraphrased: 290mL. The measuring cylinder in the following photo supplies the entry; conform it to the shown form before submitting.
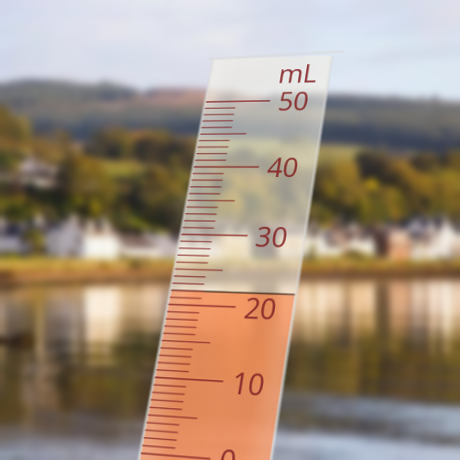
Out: 22mL
